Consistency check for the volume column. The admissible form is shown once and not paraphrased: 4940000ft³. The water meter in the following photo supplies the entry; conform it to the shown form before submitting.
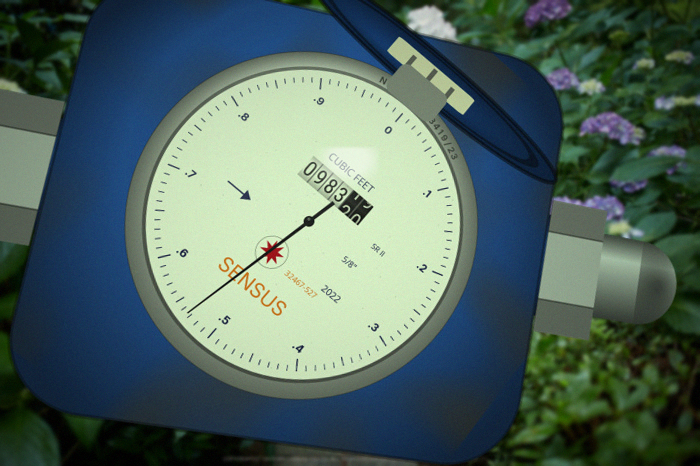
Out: 98319.53ft³
